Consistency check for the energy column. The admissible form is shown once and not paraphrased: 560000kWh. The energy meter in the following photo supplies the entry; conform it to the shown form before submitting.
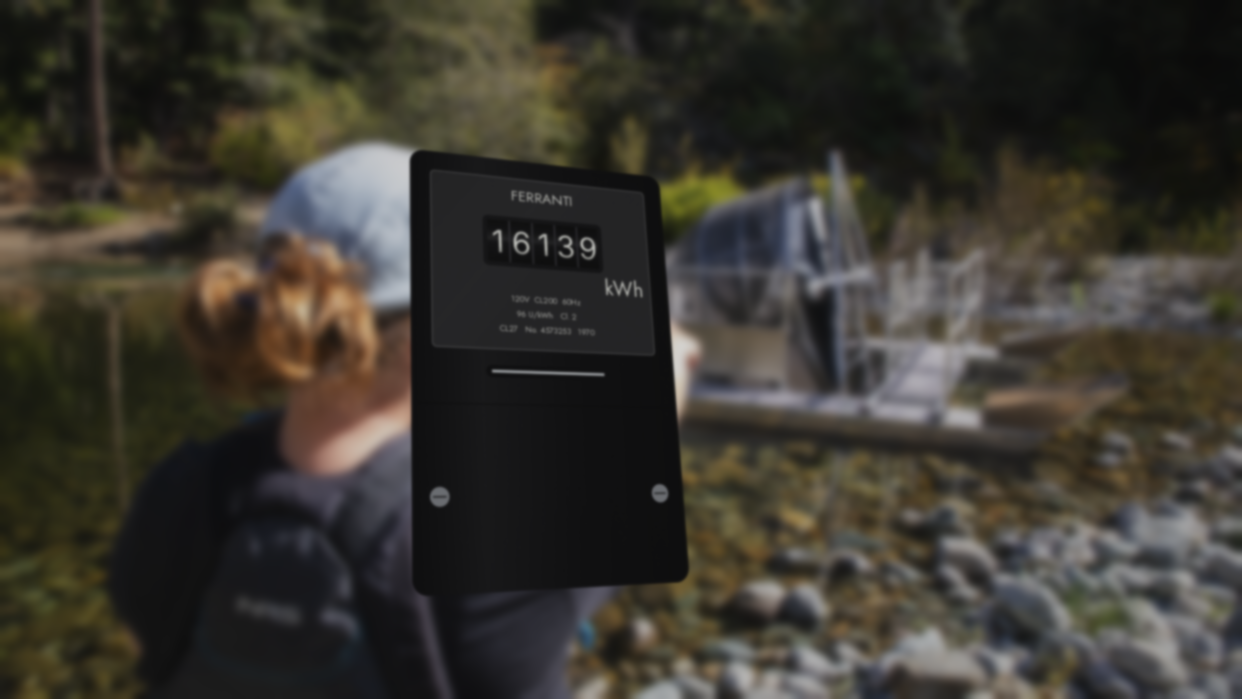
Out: 16139kWh
